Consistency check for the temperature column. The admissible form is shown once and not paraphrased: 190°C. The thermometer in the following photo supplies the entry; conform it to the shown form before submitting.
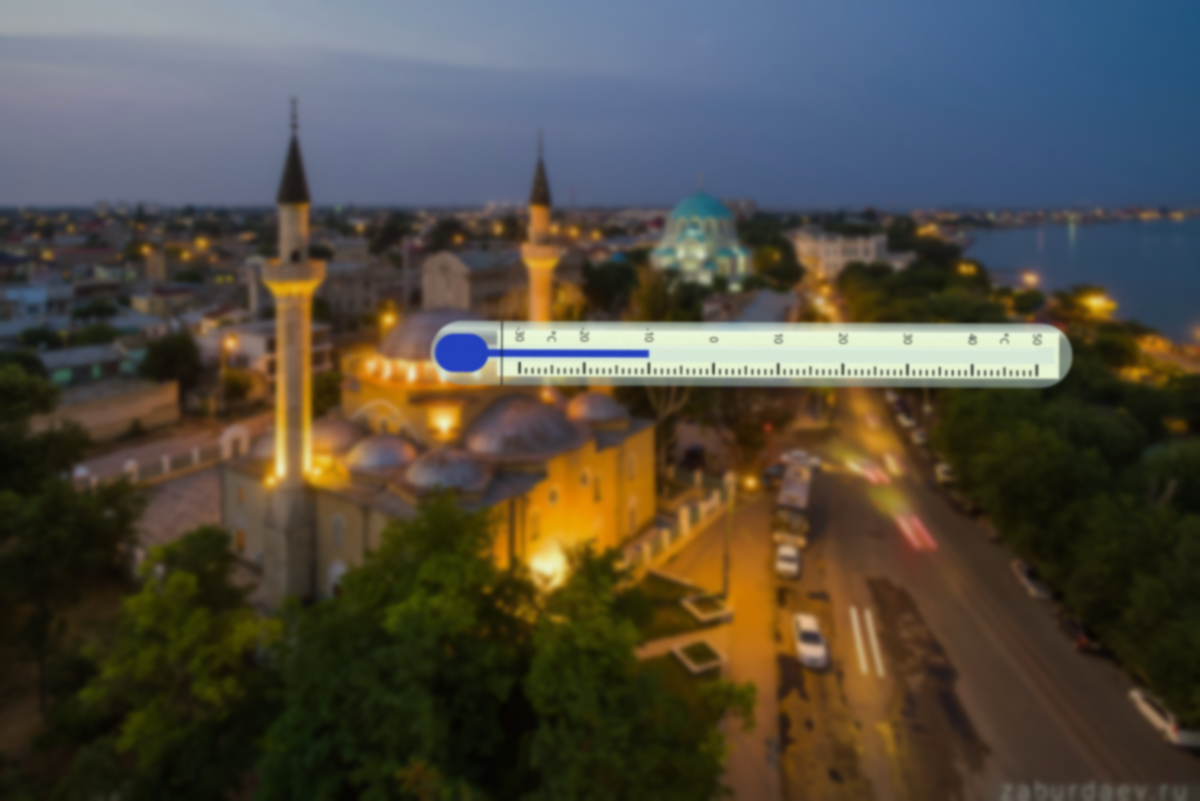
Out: -10°C
